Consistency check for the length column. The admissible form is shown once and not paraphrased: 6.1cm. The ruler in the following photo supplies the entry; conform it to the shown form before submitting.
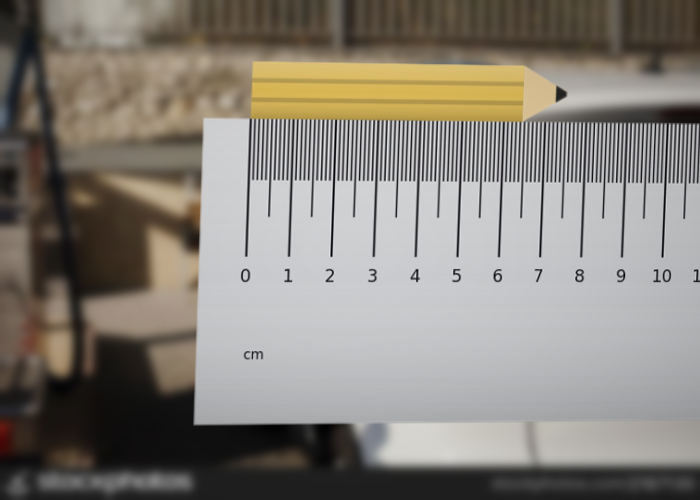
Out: 7.5cm
